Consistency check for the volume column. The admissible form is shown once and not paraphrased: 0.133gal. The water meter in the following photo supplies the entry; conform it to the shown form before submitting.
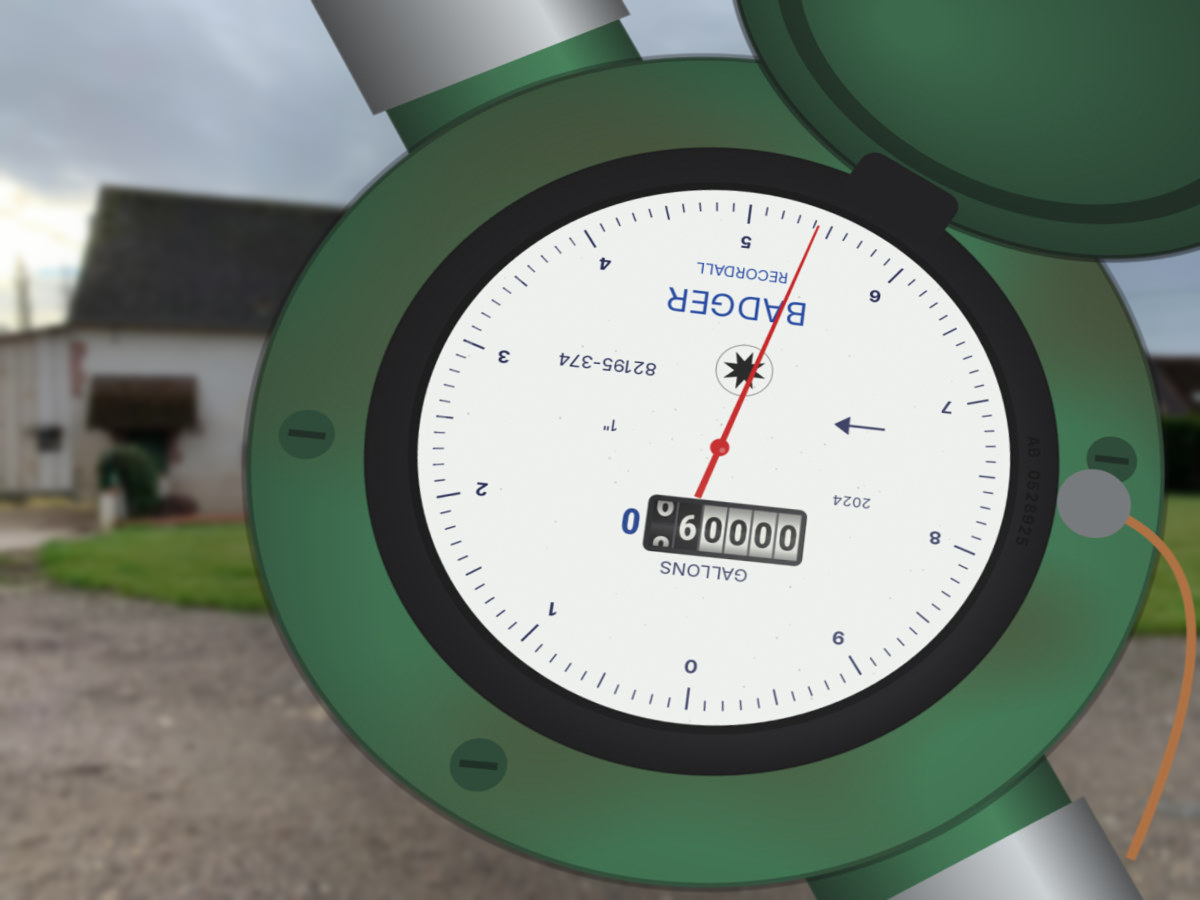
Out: 985.4gal
